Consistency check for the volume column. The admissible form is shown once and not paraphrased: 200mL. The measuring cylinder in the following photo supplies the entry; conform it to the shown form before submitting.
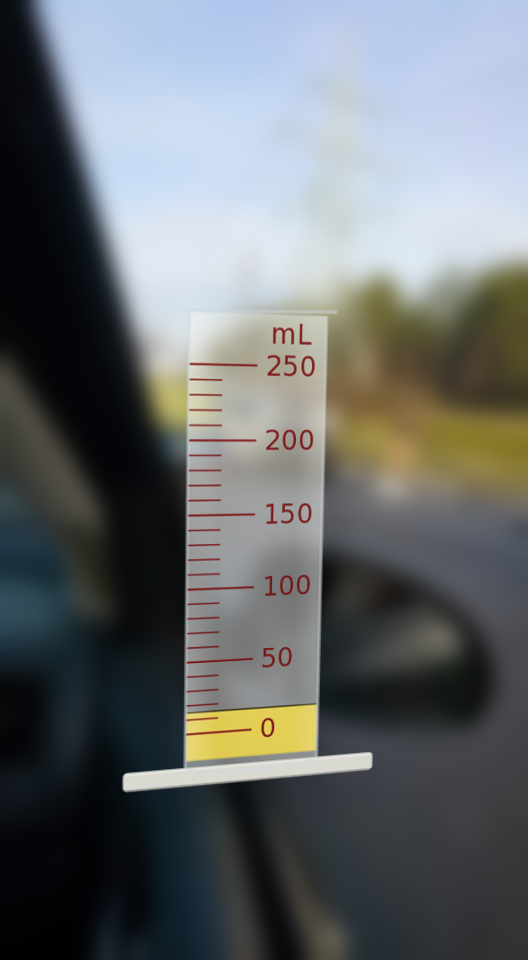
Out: 15mL
